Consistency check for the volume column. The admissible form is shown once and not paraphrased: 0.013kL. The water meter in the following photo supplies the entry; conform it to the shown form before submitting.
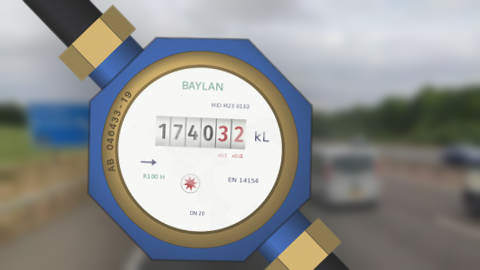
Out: 1740.32kL
